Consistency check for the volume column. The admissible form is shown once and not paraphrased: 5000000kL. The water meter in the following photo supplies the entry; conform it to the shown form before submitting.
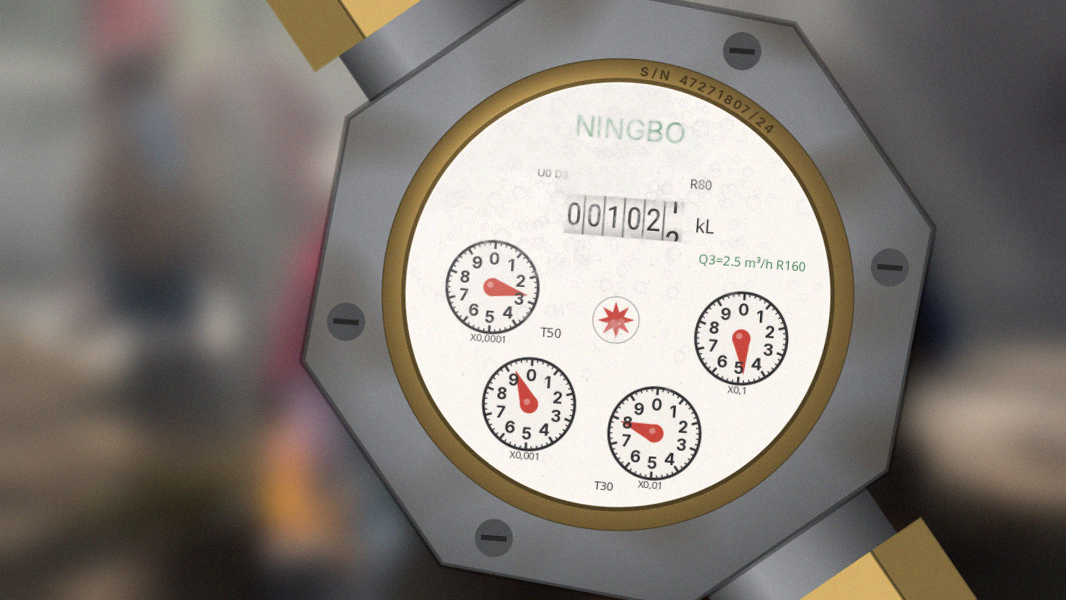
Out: 1021.4792kL
